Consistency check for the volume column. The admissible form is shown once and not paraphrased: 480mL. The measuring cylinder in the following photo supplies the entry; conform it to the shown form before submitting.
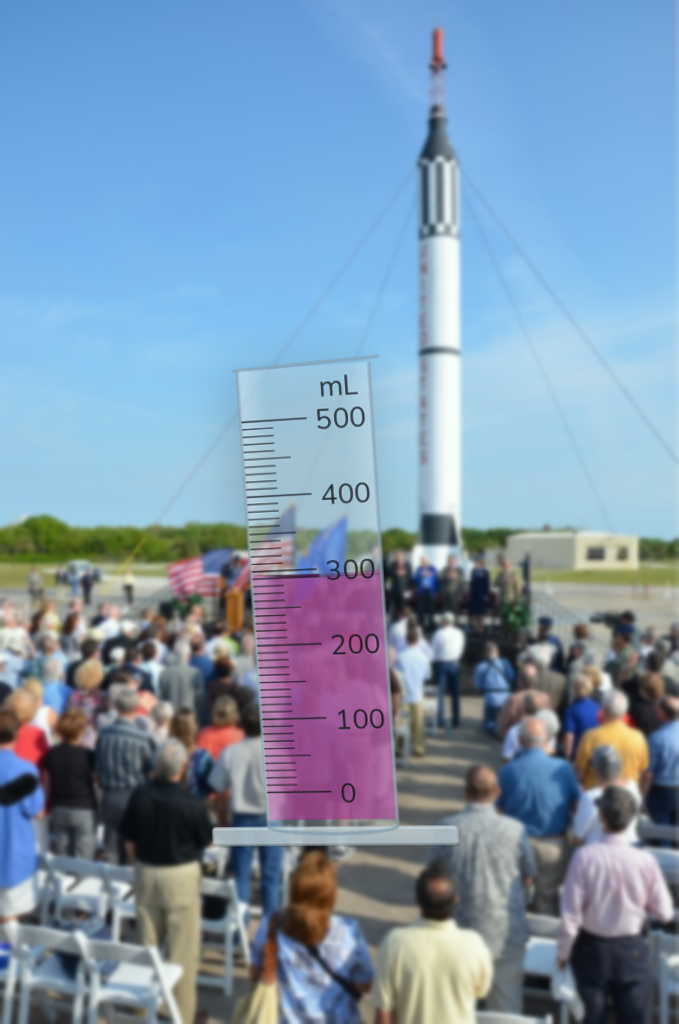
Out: 290mL
